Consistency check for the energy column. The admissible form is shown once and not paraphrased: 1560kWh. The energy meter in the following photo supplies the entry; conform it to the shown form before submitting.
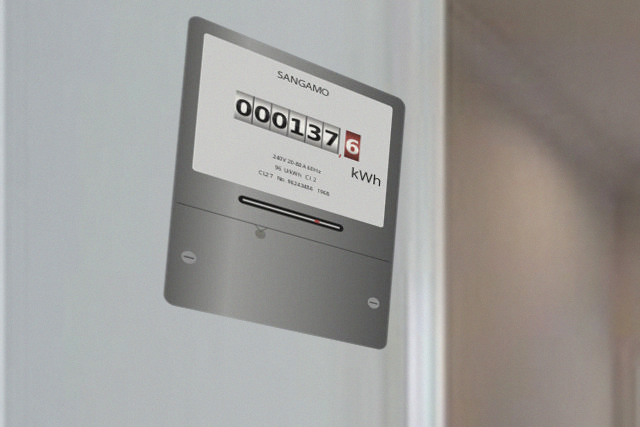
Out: 137.6kWh
